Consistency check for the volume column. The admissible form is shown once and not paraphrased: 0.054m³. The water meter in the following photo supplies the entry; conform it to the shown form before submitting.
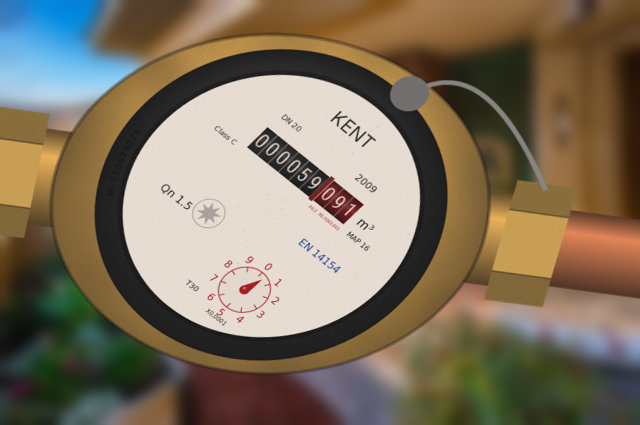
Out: 59.0910m³
